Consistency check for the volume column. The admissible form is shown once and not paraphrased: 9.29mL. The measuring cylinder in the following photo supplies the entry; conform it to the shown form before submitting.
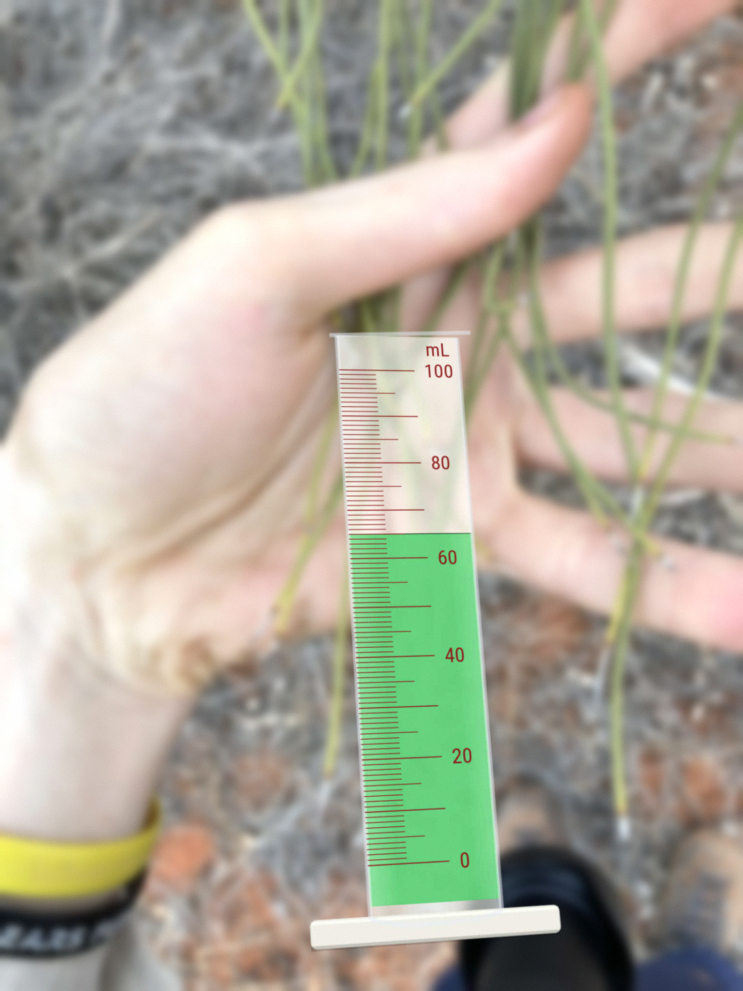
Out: 65mL
